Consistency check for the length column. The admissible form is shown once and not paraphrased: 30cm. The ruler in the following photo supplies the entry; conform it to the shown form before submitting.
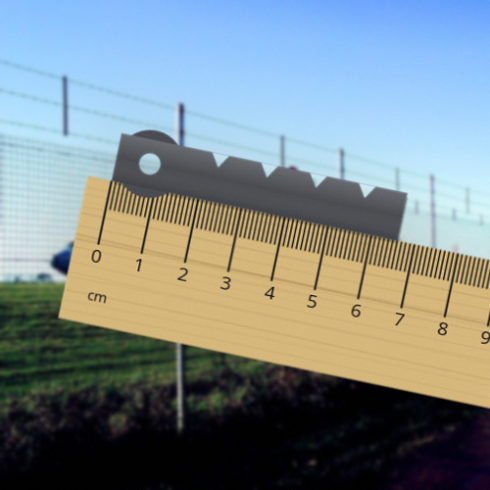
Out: 6.6cm
